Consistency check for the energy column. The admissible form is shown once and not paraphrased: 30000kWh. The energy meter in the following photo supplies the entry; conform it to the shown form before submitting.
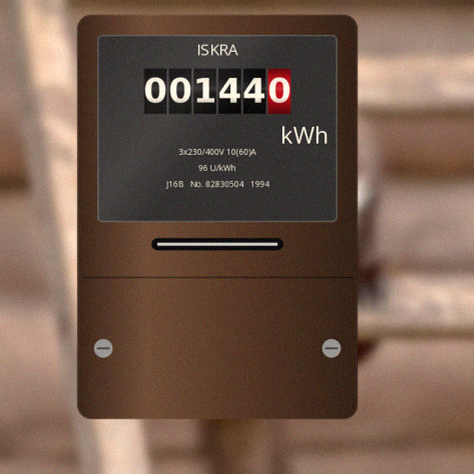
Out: 144.0kWh
